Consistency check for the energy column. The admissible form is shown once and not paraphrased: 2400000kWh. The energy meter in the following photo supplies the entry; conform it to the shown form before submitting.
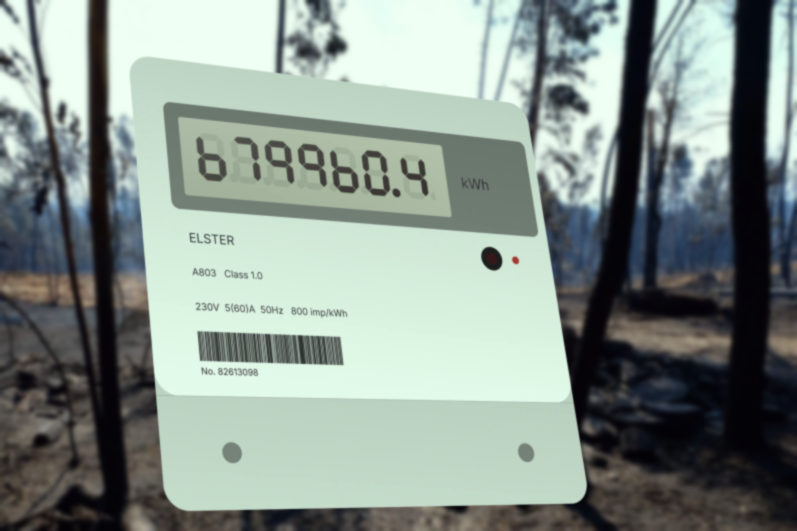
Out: 679960.4kWh
